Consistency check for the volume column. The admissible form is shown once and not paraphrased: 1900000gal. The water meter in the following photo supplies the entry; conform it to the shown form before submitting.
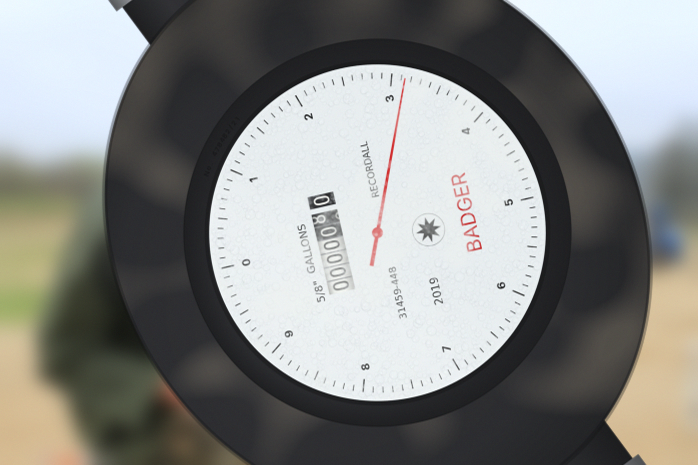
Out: 83.1gal
